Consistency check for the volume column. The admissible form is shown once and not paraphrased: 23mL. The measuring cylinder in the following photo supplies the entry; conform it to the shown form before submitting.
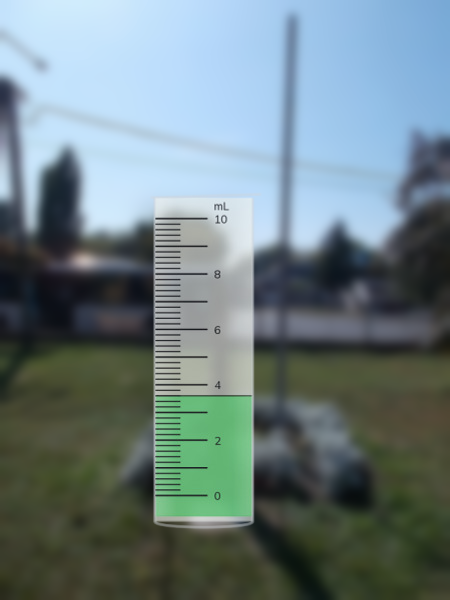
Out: 3.6mL
